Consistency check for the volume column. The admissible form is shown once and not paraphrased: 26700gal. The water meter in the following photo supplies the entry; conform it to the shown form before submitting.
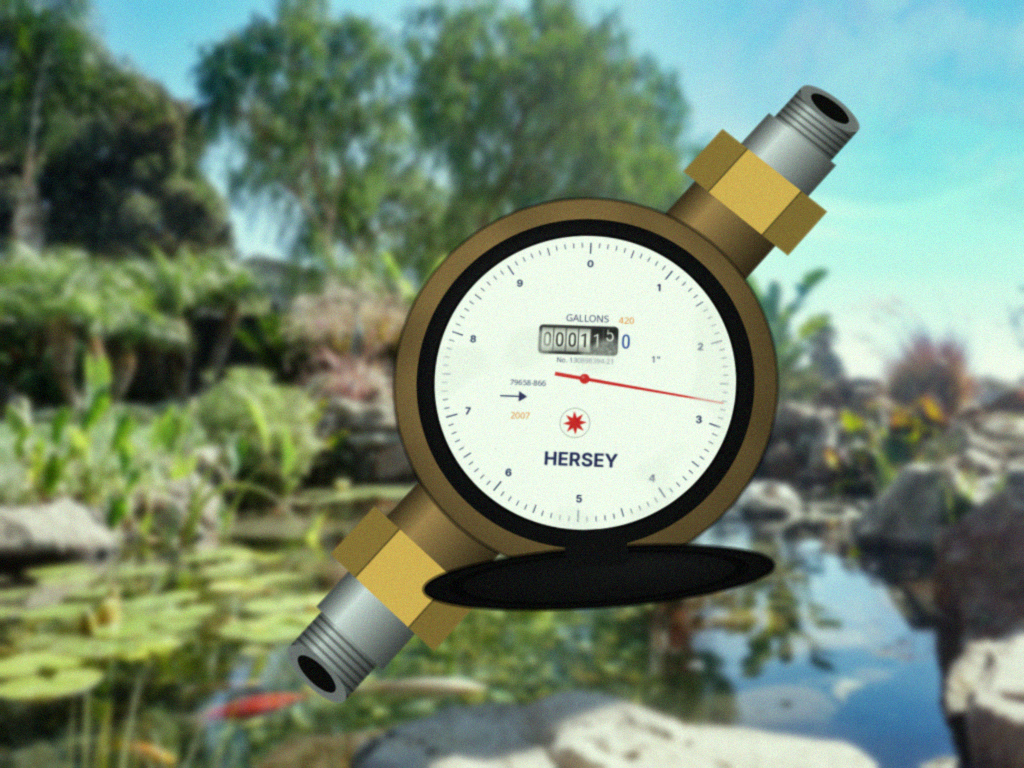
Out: 1152.7gal
